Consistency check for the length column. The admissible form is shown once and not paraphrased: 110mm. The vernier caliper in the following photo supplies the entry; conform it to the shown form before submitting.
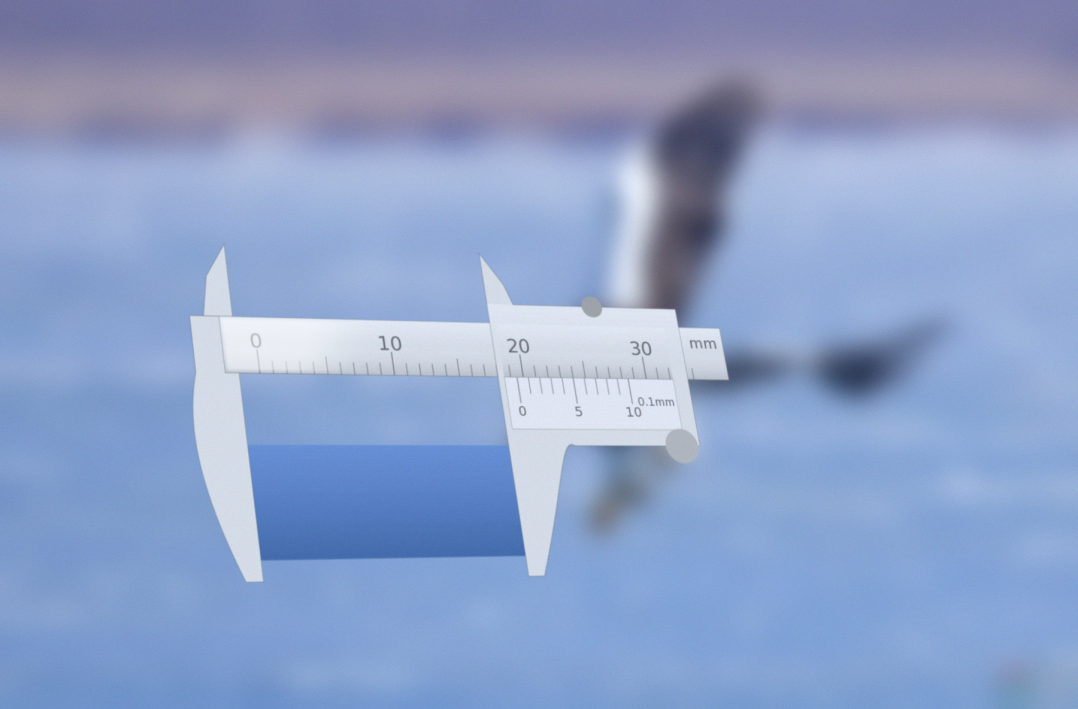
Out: 19.5mm
